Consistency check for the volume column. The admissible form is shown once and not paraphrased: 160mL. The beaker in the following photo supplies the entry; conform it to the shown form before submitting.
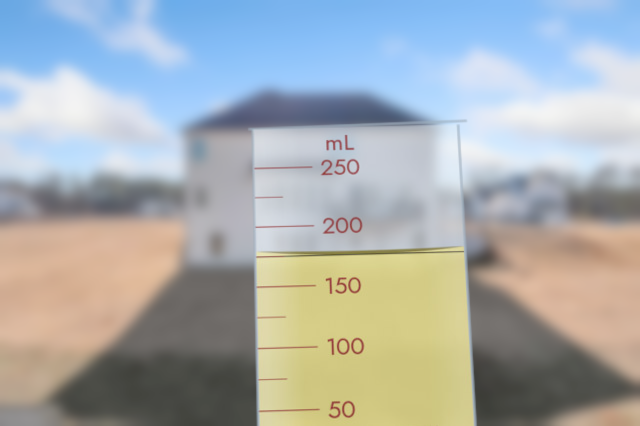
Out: 175mL
